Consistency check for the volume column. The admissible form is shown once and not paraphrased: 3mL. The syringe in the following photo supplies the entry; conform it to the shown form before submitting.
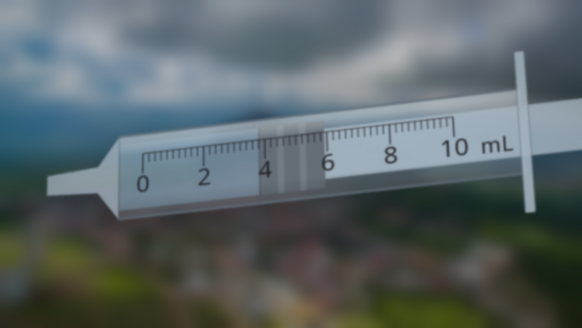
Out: 3.8mL
